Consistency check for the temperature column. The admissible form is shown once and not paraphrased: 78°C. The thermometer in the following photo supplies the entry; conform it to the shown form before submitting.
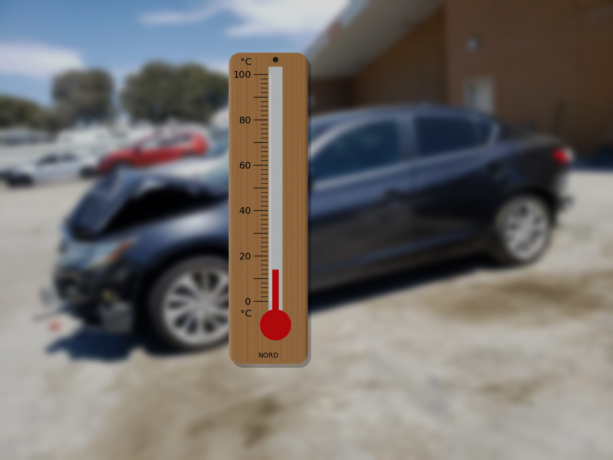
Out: 14°C
